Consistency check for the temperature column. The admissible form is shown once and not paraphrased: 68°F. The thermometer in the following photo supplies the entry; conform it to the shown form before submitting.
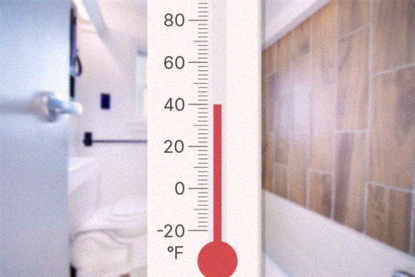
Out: 40°F
